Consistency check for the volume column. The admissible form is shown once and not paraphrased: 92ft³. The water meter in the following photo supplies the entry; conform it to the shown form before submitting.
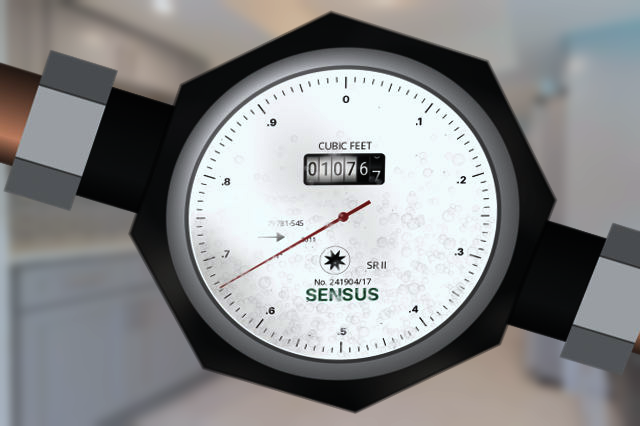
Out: 10766.66ft³
